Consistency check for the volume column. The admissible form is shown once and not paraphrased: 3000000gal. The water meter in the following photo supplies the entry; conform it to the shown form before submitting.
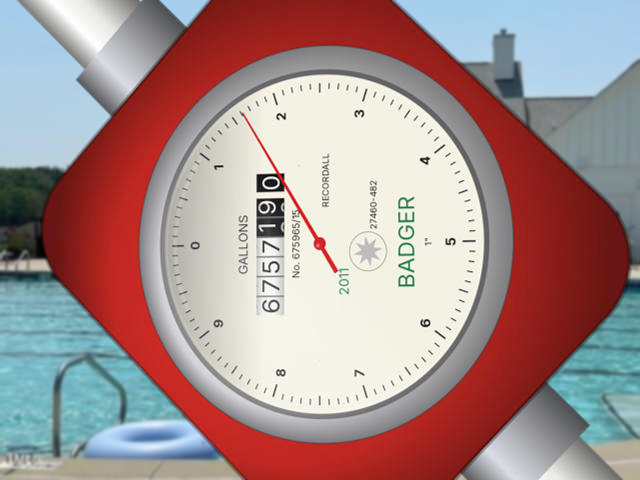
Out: 6757191.6gal
